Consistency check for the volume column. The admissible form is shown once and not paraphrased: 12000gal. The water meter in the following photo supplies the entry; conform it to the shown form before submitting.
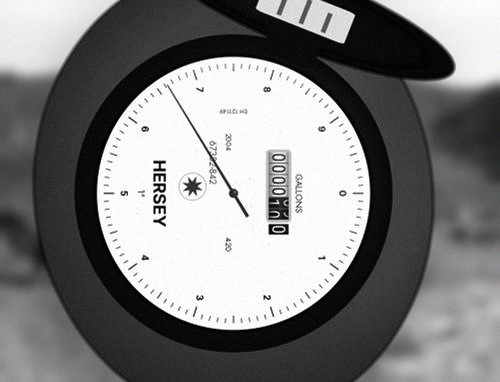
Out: 96.6gal
